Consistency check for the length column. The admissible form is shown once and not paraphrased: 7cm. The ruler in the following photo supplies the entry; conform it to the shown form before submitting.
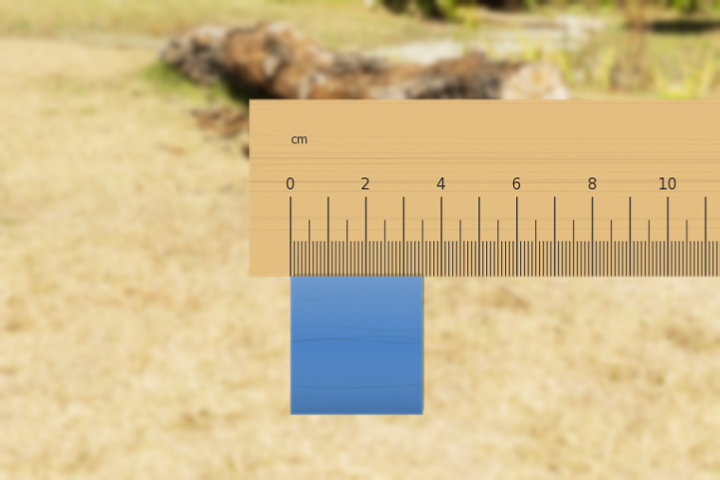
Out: 3.5cm
